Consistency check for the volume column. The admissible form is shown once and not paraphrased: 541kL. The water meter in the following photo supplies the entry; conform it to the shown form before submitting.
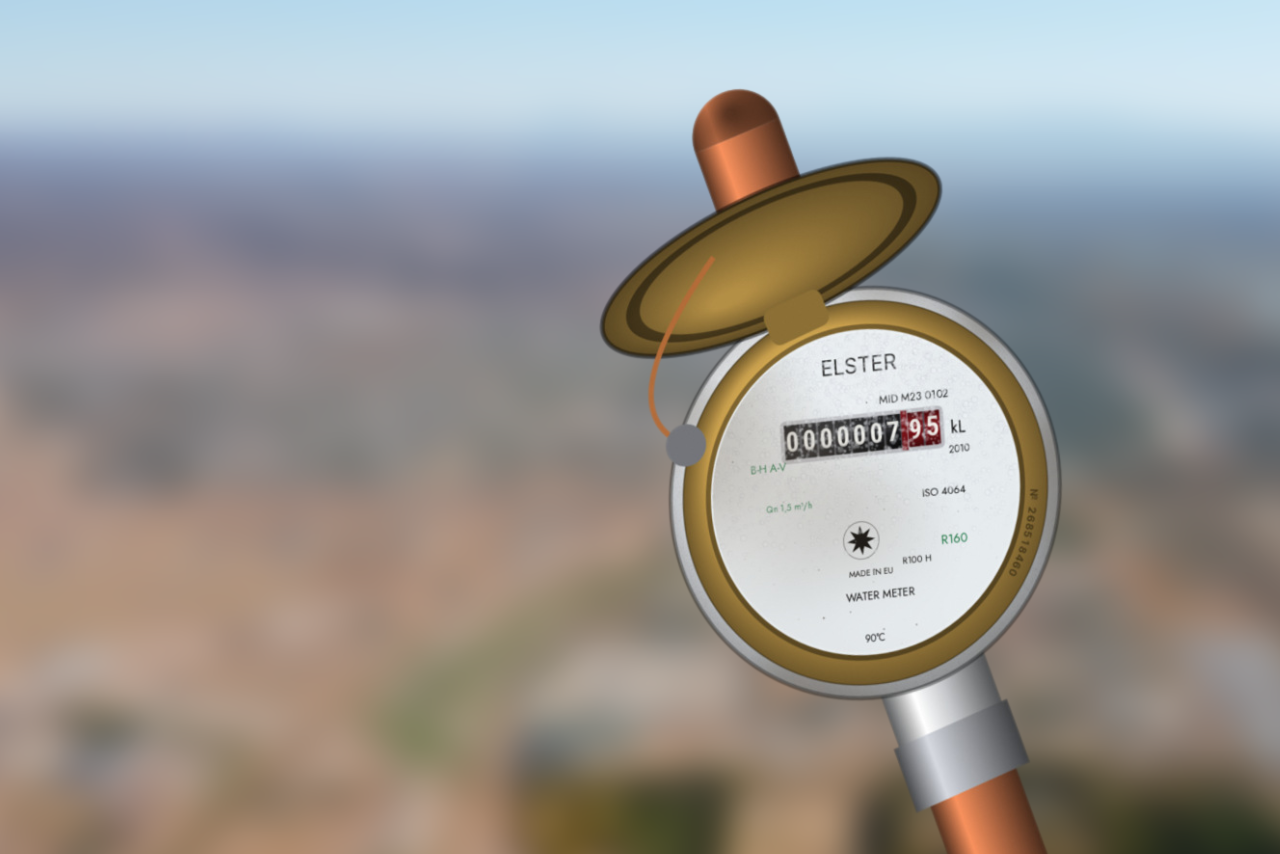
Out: 7.95kL
